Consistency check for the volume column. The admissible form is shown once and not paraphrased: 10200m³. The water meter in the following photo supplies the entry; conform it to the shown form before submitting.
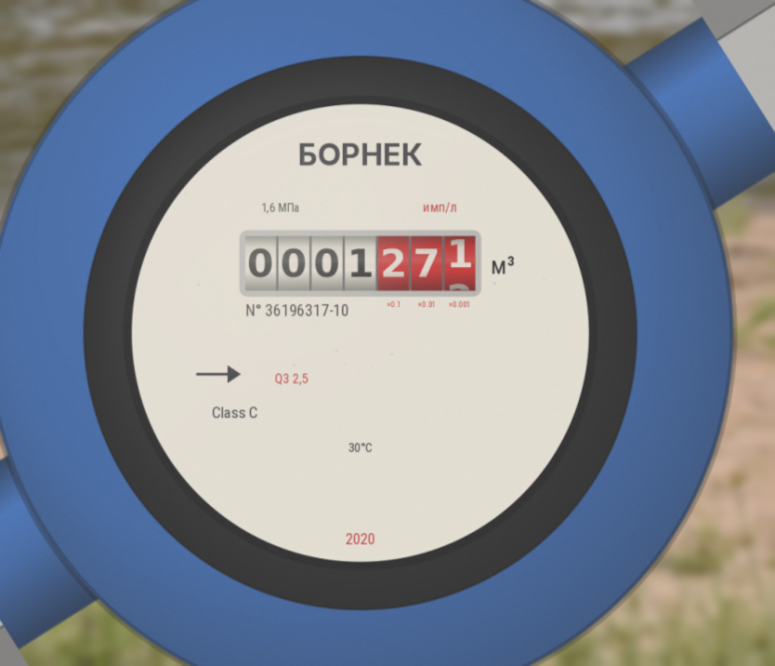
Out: 1.271m³
